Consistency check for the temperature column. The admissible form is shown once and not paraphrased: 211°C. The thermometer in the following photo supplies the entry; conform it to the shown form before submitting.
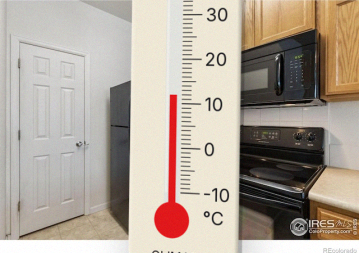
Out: 12°C
